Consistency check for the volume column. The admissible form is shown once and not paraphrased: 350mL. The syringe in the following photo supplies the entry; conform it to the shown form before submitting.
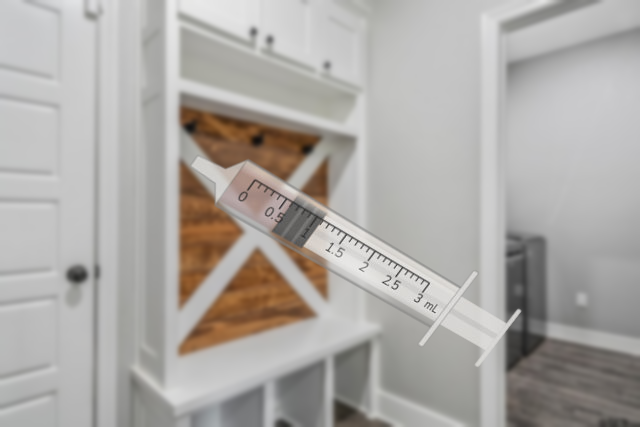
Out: 0.6mL
